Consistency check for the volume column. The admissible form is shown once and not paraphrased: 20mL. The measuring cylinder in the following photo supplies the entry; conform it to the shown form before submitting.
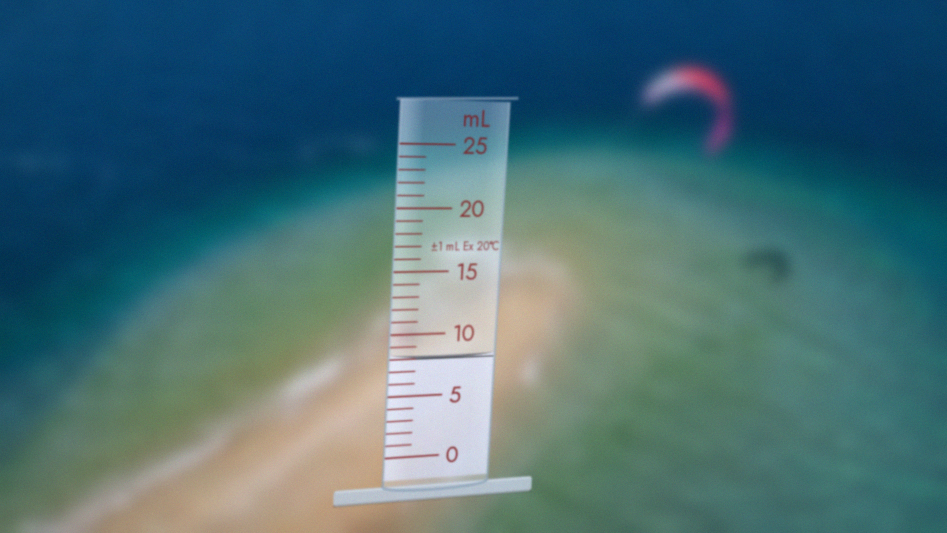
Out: 8mL
